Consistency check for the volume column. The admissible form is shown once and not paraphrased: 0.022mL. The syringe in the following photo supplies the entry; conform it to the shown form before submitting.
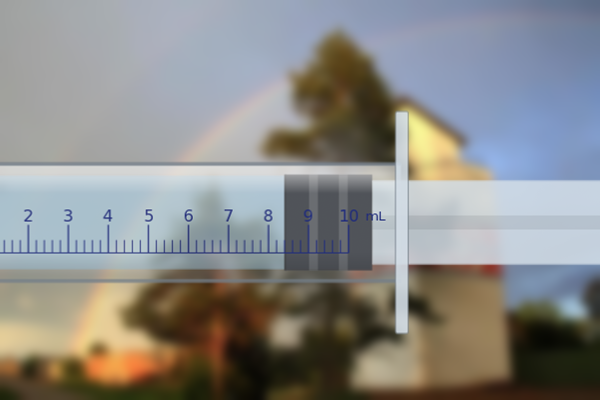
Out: 8.4mL
